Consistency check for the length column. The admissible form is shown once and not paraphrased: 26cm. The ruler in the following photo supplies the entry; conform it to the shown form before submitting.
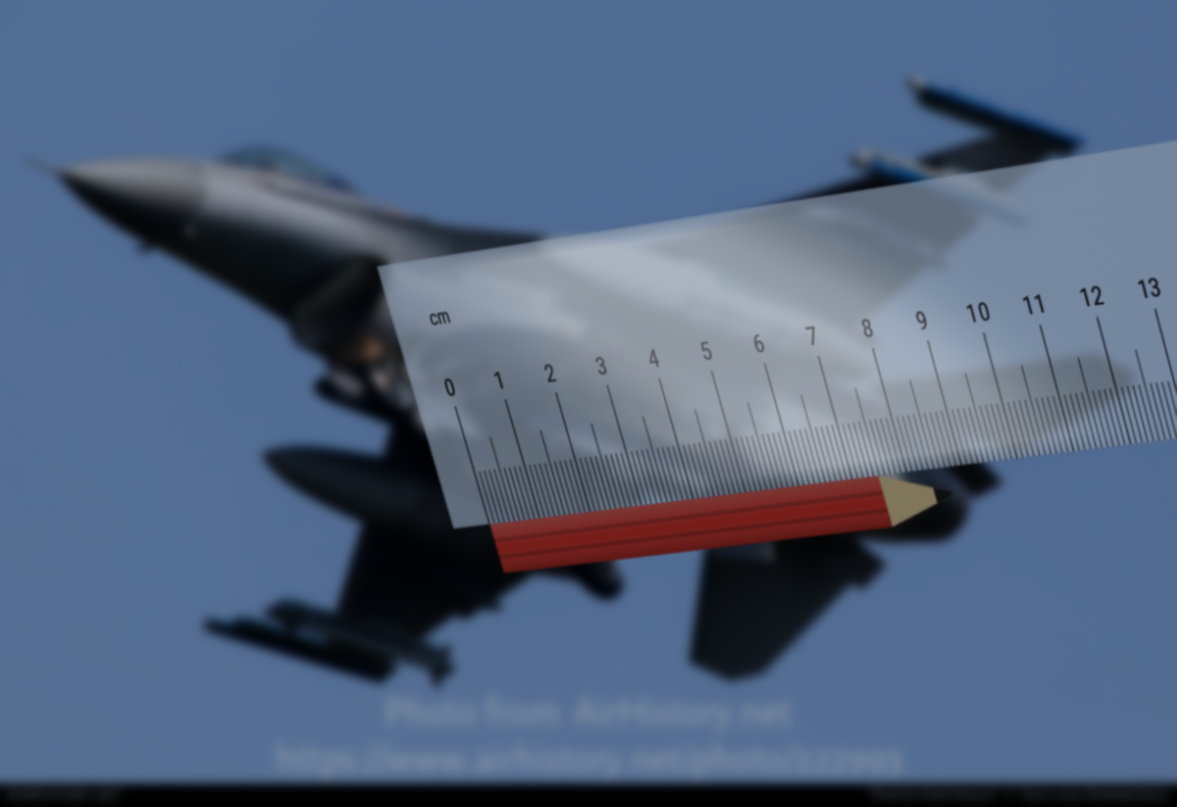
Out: 8.7cm
